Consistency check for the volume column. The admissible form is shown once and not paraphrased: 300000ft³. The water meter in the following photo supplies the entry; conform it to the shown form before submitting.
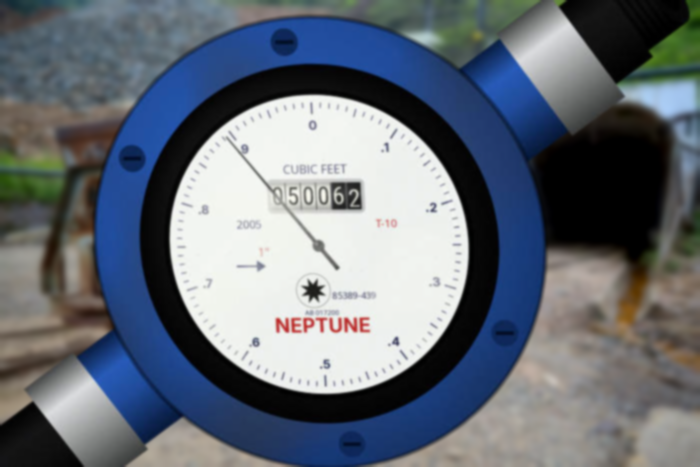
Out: 50061.89ft³
